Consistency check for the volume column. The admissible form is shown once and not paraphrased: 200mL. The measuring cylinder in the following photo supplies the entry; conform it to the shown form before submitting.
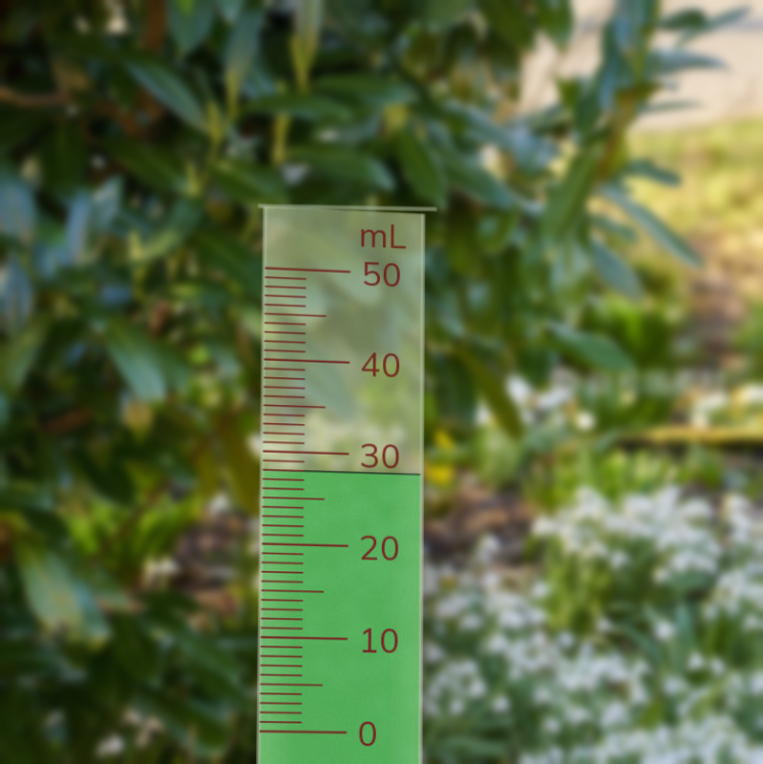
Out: 28mL
